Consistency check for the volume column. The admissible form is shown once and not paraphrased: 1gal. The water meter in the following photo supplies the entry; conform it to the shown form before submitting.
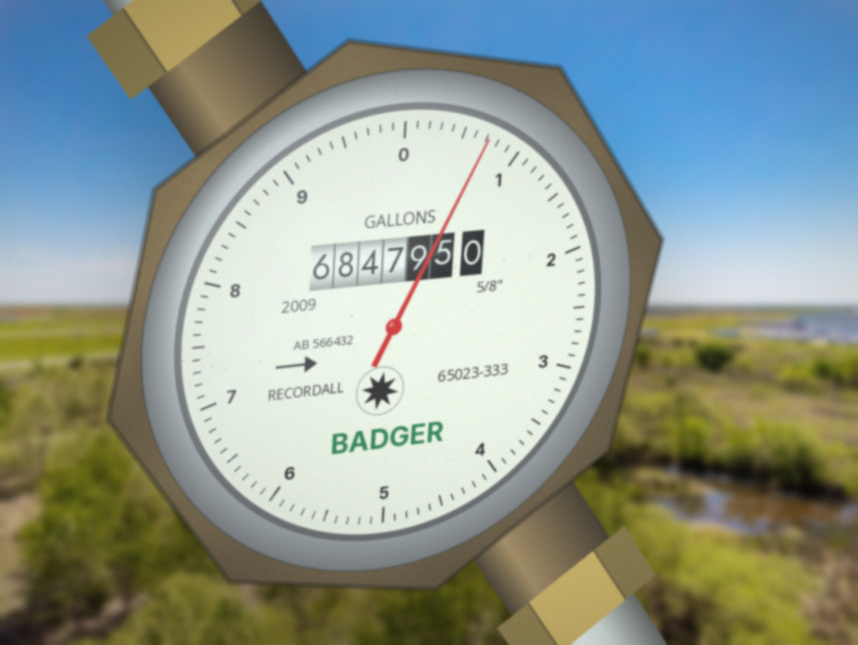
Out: 6847950.7gal
